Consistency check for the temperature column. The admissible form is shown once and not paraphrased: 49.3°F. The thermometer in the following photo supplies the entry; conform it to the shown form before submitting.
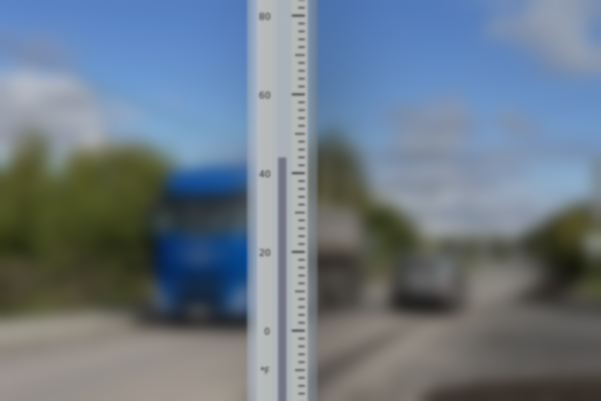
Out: 44°F
